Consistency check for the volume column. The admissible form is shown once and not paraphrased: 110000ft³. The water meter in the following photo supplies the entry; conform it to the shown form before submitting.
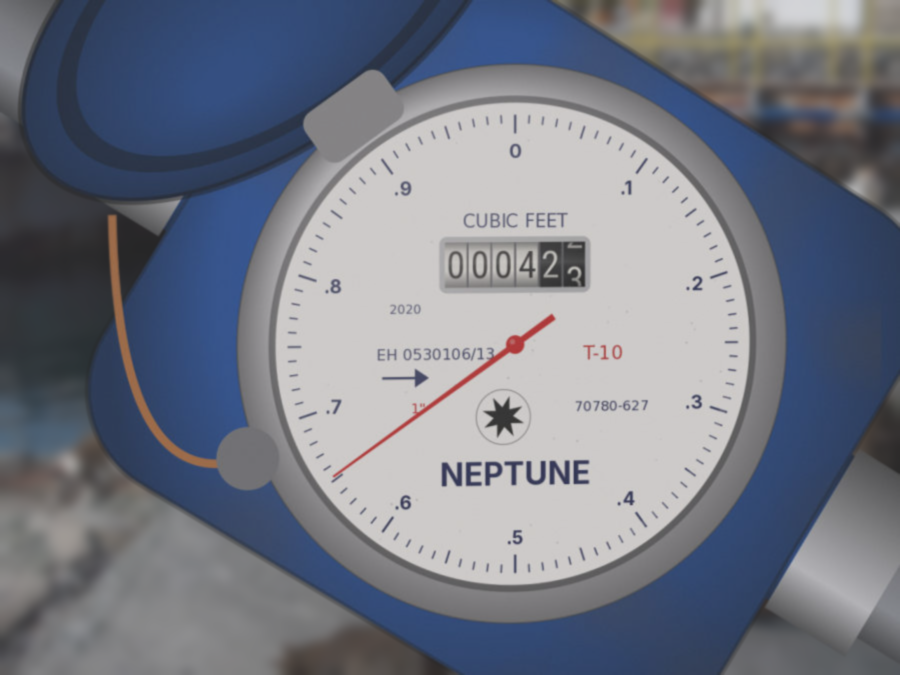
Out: 422.65ft³
